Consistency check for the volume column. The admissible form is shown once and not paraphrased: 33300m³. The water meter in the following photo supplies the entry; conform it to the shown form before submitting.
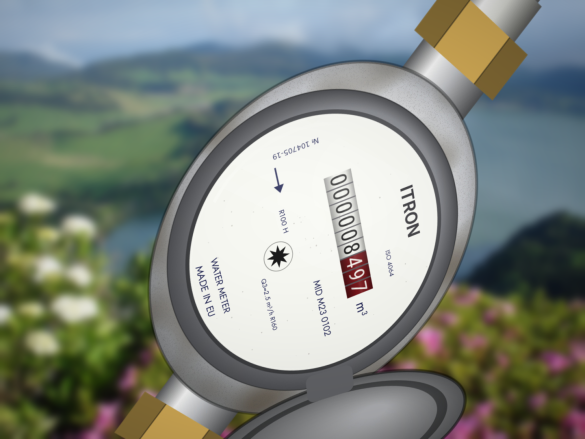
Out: 8.497m³
